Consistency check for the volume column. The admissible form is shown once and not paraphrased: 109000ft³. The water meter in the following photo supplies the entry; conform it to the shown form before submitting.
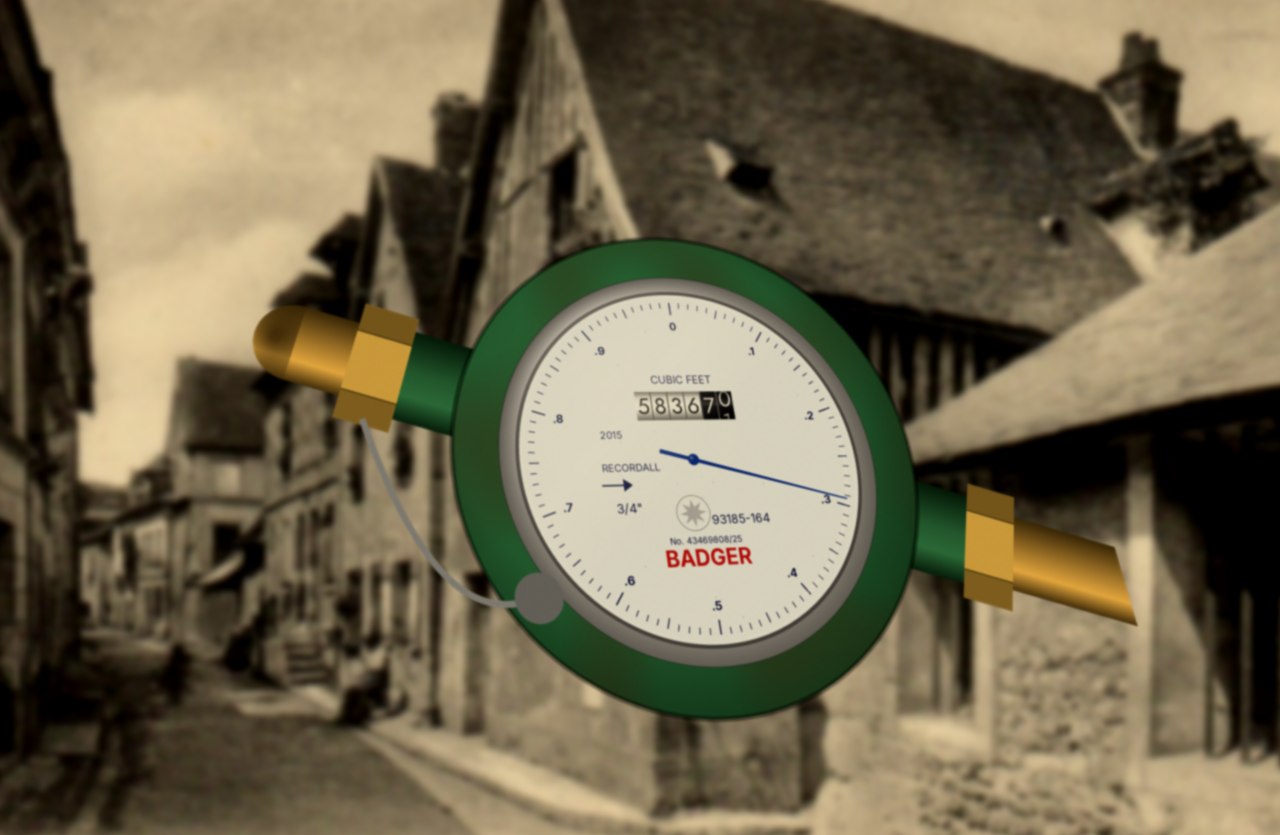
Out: 583670.29ft³
